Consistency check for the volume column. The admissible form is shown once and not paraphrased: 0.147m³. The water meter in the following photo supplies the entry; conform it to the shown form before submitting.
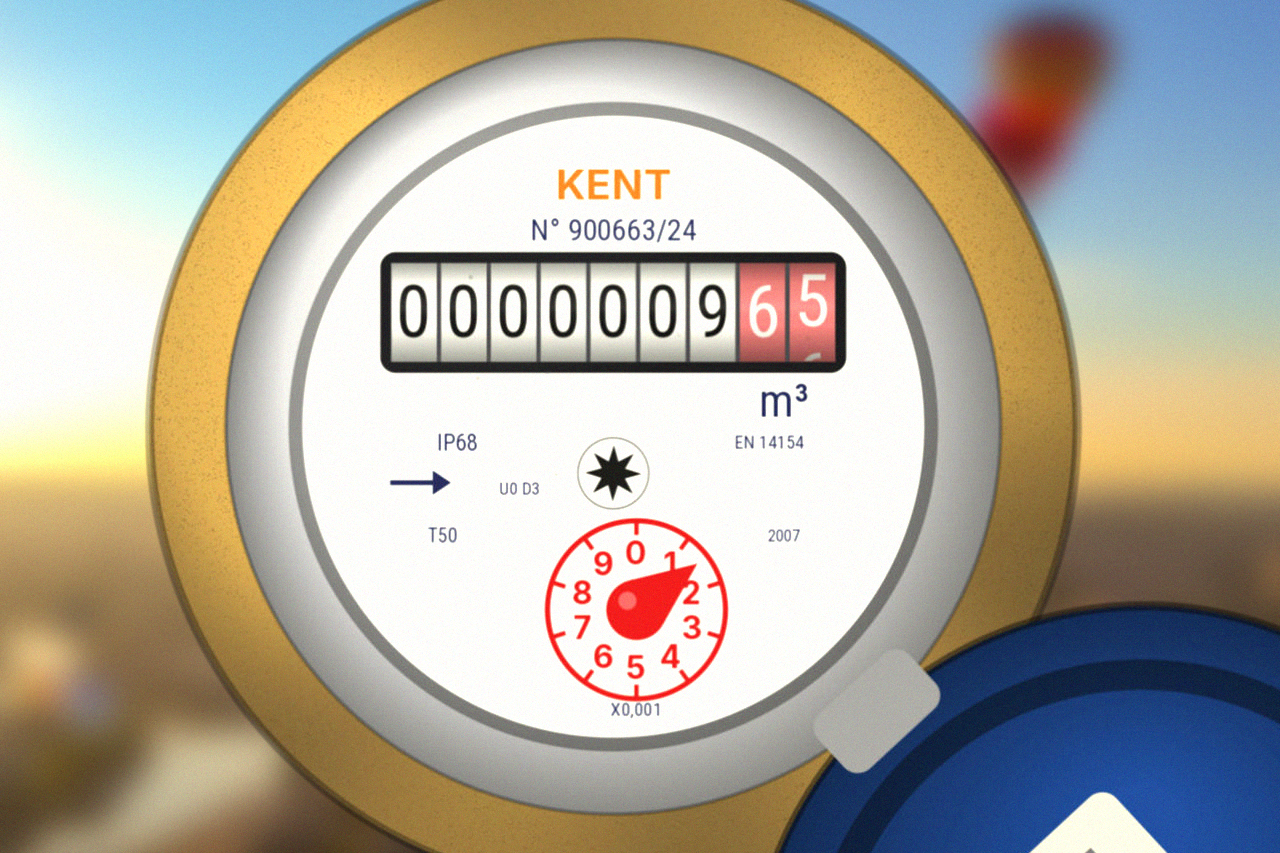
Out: 9.651m³
